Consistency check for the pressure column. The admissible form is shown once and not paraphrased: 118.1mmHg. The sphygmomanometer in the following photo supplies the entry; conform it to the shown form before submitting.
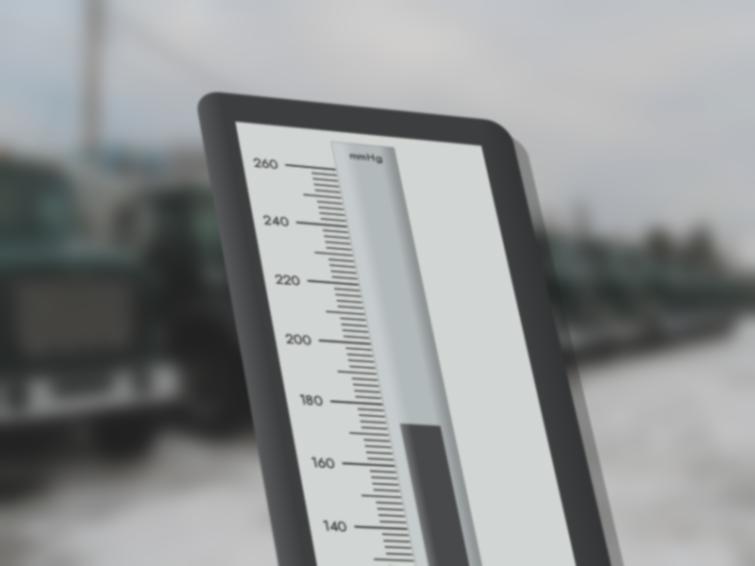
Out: 174mmHg
